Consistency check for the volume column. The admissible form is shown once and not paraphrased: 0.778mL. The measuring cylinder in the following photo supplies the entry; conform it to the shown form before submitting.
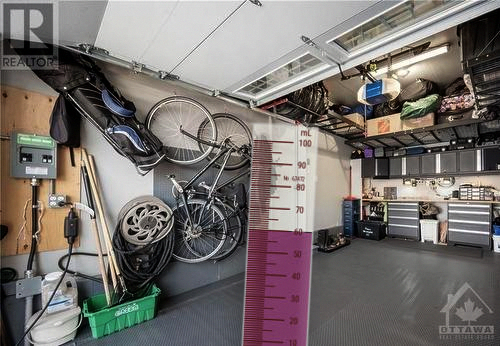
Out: 60mL
